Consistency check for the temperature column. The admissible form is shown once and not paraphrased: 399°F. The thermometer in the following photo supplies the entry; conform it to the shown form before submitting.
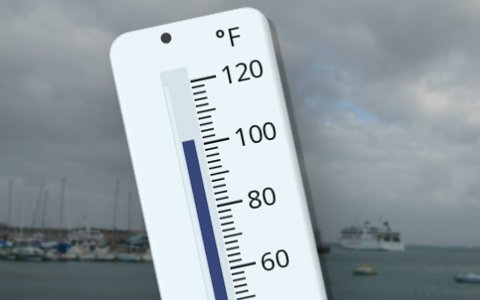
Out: 102°F
